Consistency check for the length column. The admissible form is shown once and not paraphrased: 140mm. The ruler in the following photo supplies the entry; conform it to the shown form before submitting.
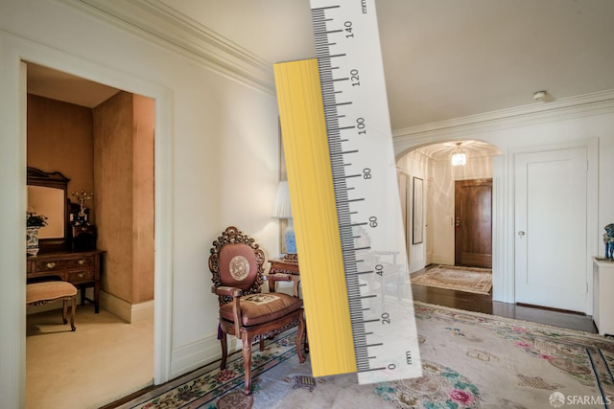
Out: 130mm
